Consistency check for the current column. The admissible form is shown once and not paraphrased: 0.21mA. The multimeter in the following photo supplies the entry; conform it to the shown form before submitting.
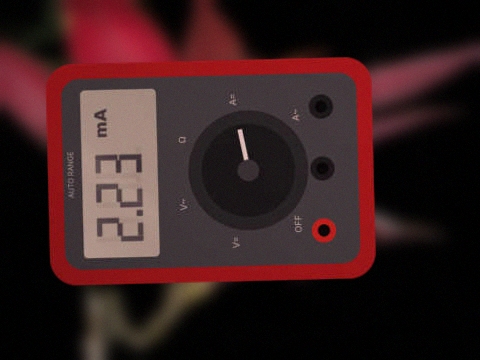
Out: 2.23mA
